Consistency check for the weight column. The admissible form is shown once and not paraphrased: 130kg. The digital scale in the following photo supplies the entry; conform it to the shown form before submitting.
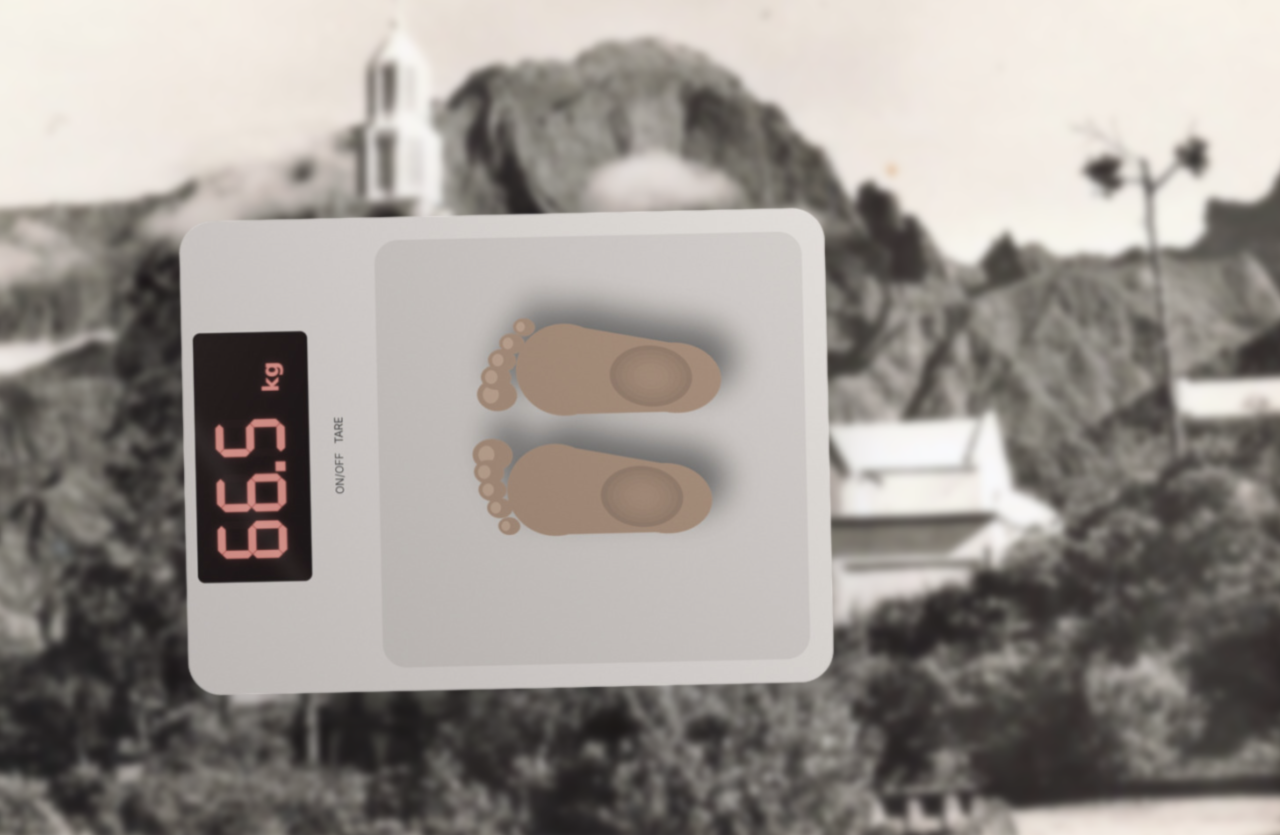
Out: 66.5kg
